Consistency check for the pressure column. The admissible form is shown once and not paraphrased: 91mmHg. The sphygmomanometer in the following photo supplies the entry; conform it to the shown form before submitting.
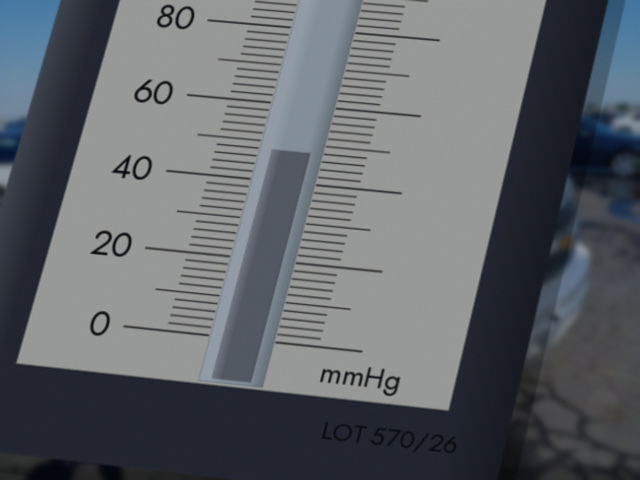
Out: 48mmHg
